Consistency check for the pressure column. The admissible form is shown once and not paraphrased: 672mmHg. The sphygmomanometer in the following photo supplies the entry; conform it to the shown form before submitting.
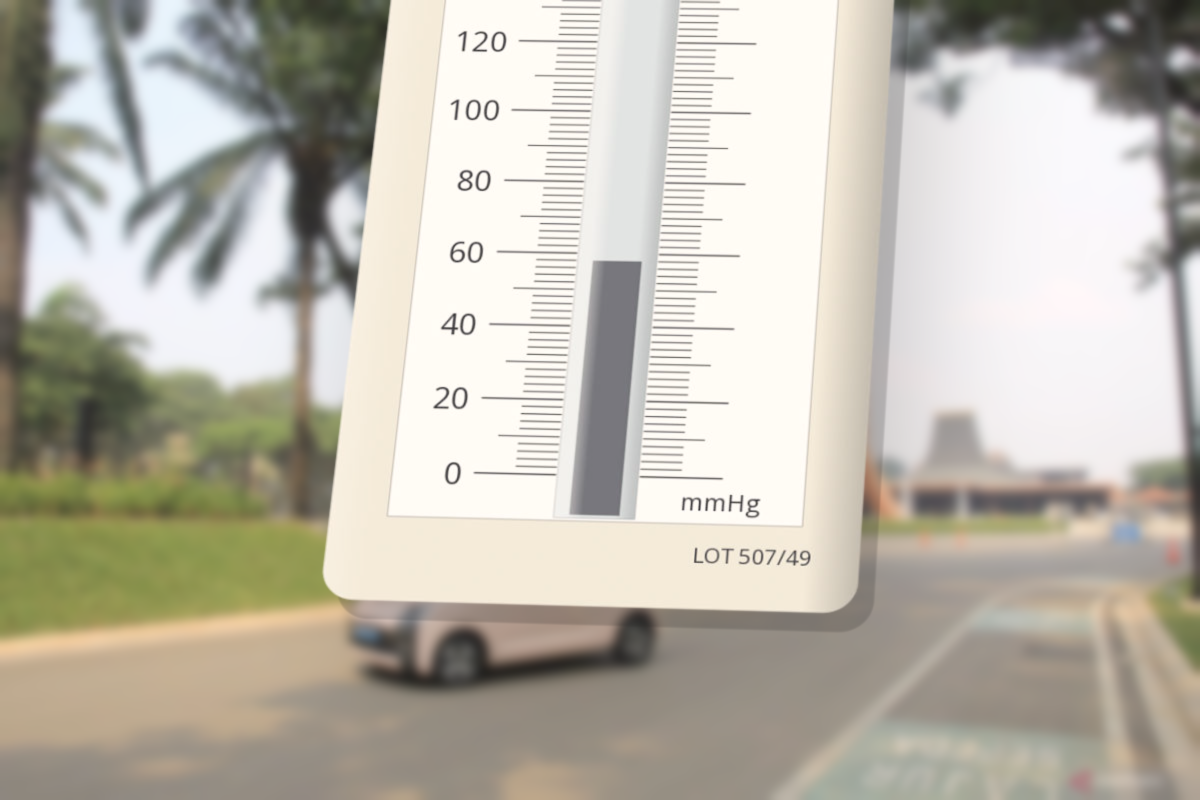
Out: 58mmHg
